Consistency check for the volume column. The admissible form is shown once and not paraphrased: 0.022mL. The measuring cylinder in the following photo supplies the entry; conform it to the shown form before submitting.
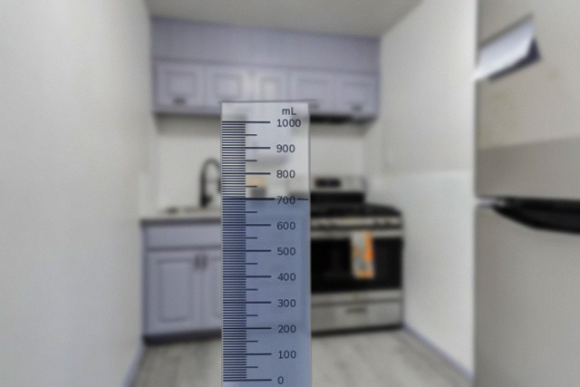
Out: 700mL
